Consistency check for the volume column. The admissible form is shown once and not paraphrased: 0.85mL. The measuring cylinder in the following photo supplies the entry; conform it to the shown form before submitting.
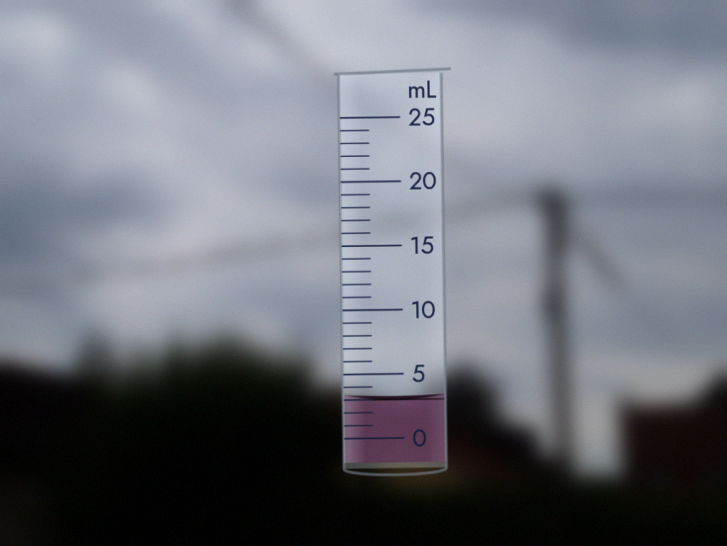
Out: 3mL
